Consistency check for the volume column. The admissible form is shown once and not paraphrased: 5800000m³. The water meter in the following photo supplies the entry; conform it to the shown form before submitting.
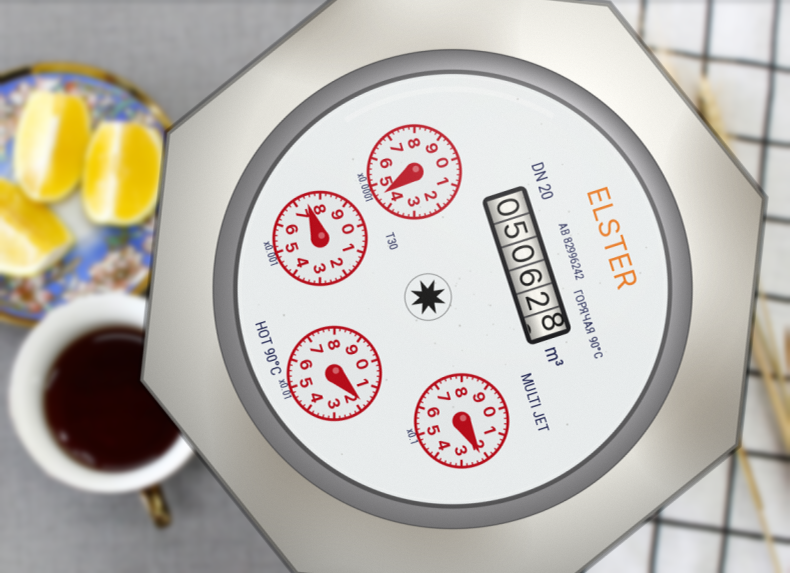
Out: 50628.2174m³
